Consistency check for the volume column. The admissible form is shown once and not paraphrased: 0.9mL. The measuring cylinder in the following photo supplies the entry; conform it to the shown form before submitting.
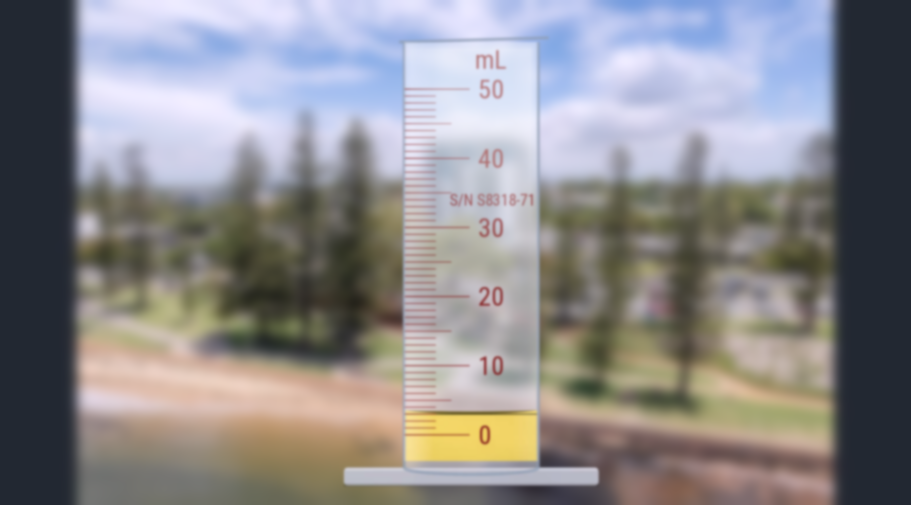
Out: 3mL
